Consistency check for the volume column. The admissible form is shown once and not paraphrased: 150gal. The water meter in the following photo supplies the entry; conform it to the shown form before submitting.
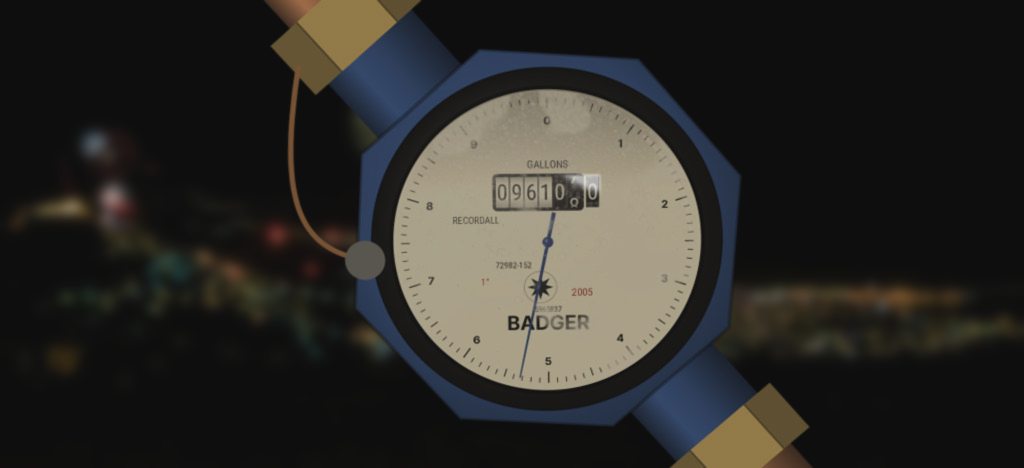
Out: 961075.3gal
